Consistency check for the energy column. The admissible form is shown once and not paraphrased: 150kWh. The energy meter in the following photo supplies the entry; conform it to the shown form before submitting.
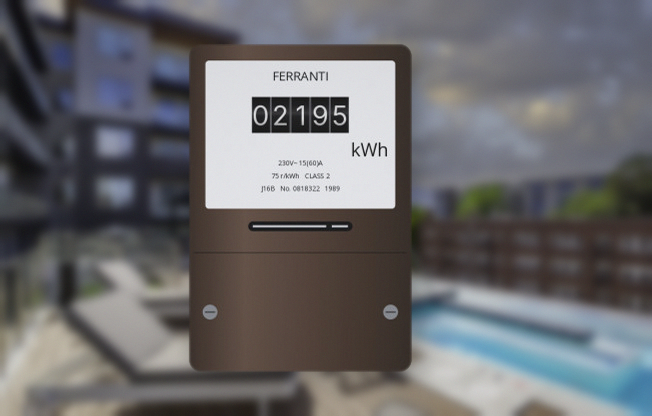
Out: 2195kWh
